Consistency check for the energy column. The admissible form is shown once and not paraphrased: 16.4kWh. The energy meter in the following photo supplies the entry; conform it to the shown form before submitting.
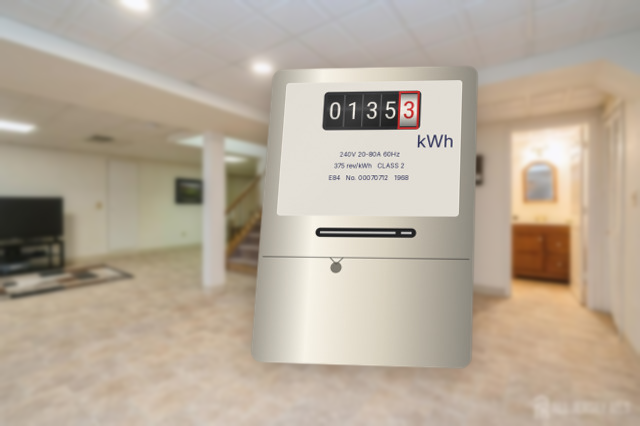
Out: 135.3kWh
